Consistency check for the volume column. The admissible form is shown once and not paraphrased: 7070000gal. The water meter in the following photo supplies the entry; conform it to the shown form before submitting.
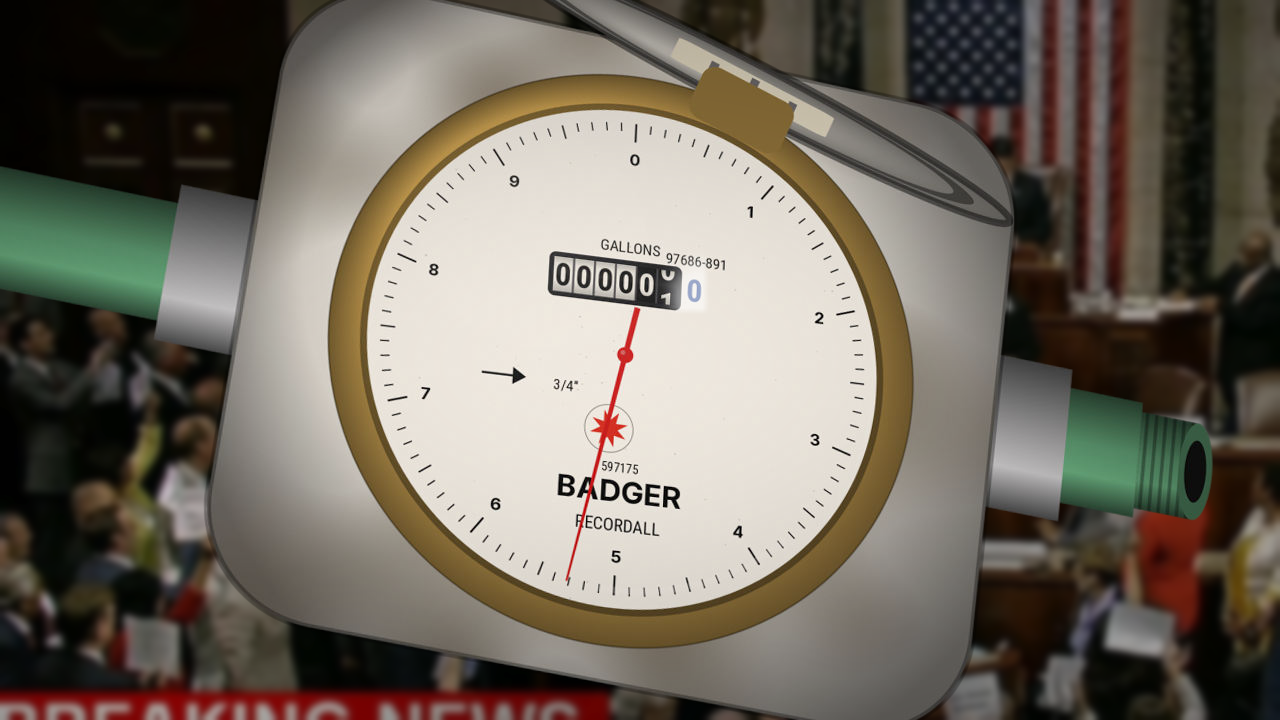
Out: 5.3gal
